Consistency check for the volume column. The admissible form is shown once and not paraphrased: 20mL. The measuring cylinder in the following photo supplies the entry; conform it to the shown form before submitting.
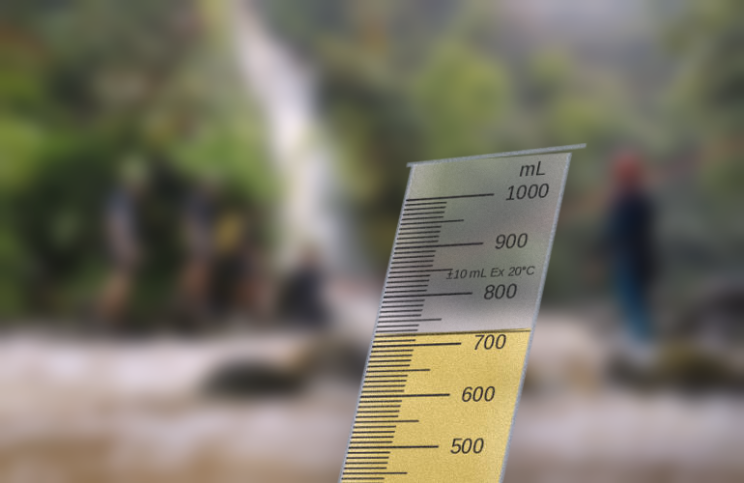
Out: 720mL
